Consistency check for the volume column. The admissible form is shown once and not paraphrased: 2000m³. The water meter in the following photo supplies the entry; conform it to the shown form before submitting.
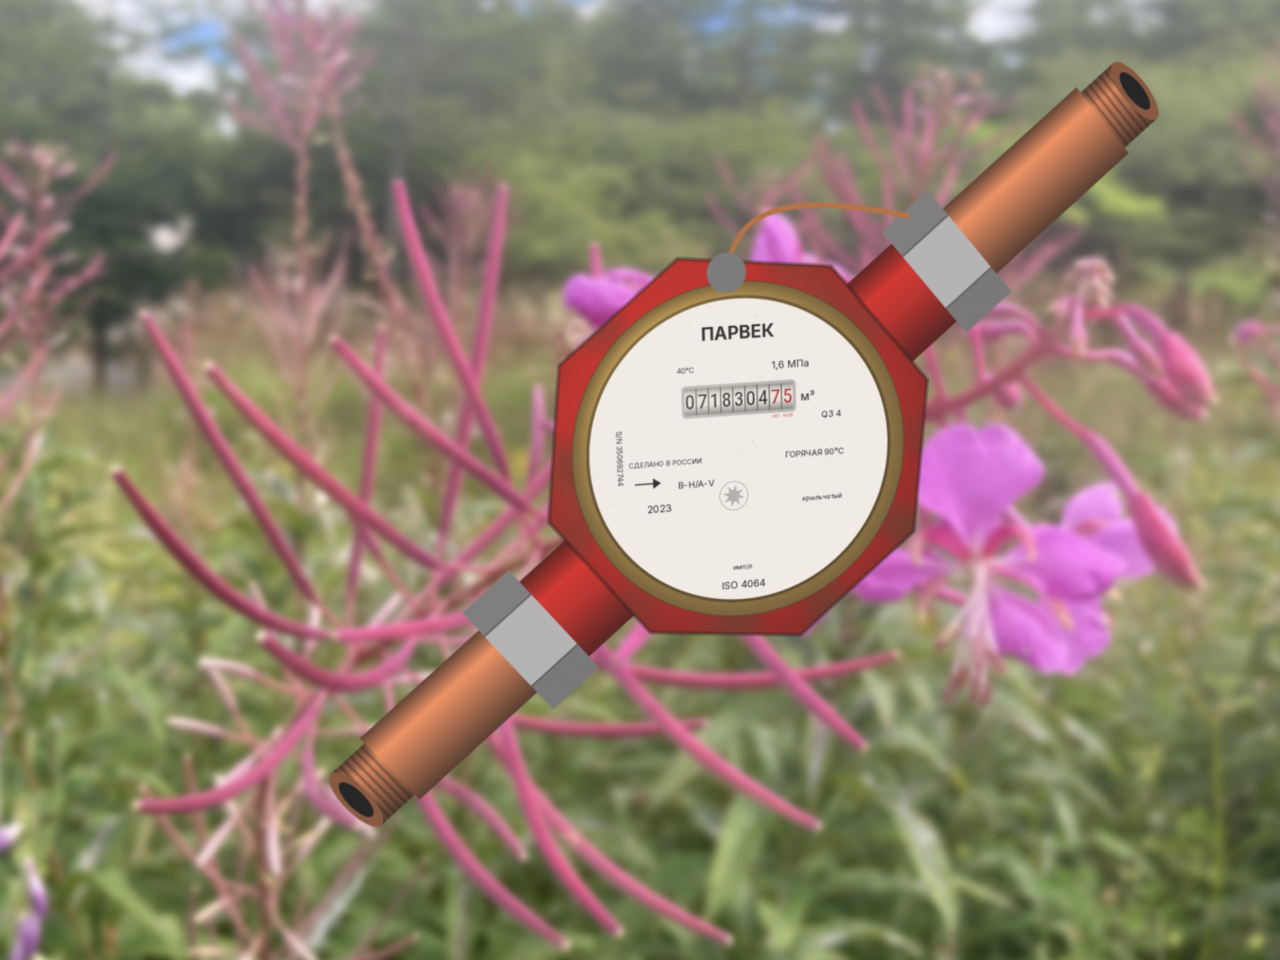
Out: 718304.75m³
